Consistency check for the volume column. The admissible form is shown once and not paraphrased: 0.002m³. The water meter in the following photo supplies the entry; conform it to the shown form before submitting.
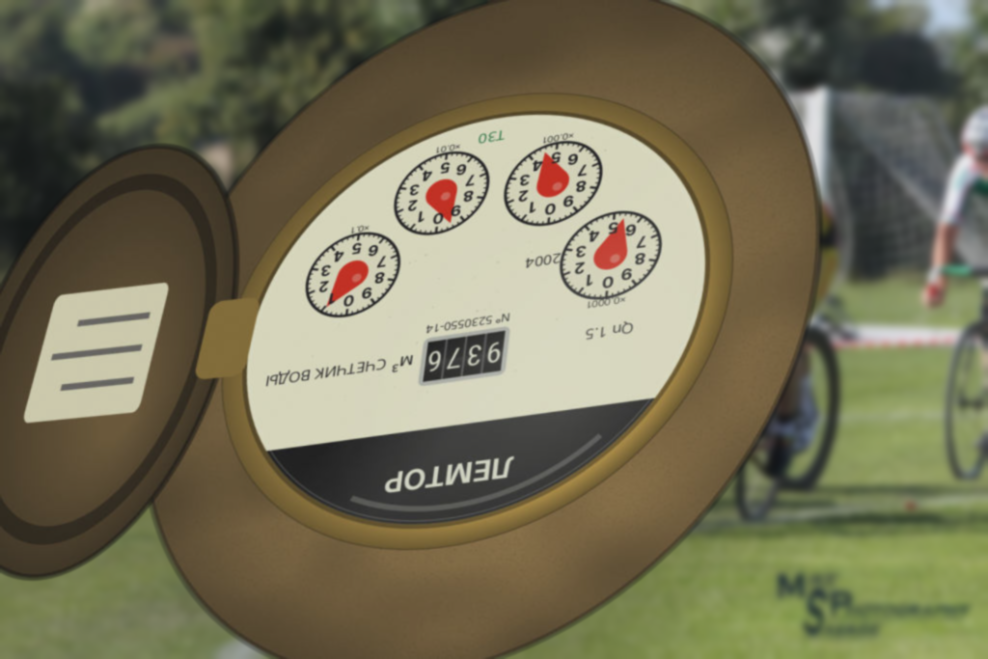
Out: 9376.0945m³
